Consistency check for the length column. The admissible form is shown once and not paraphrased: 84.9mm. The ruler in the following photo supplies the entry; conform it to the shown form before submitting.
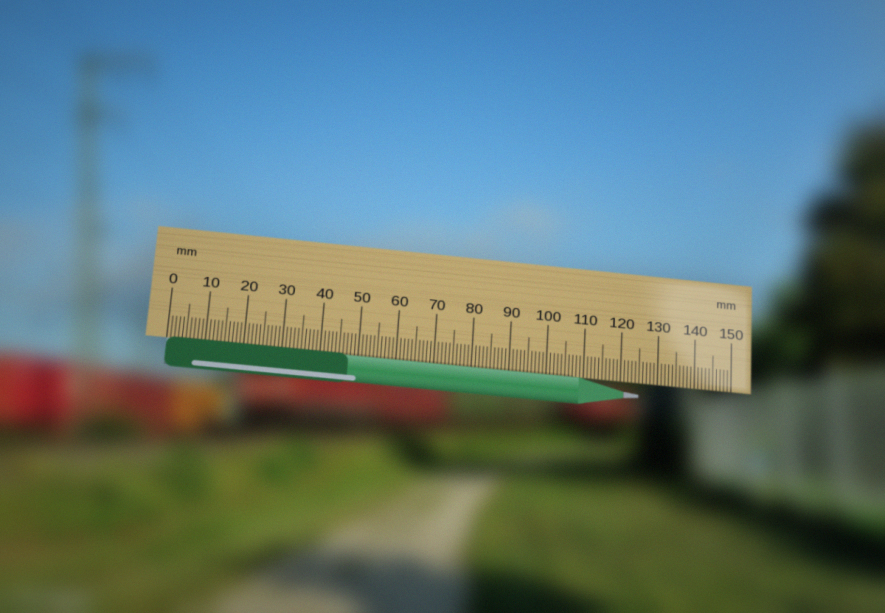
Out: 125mm
